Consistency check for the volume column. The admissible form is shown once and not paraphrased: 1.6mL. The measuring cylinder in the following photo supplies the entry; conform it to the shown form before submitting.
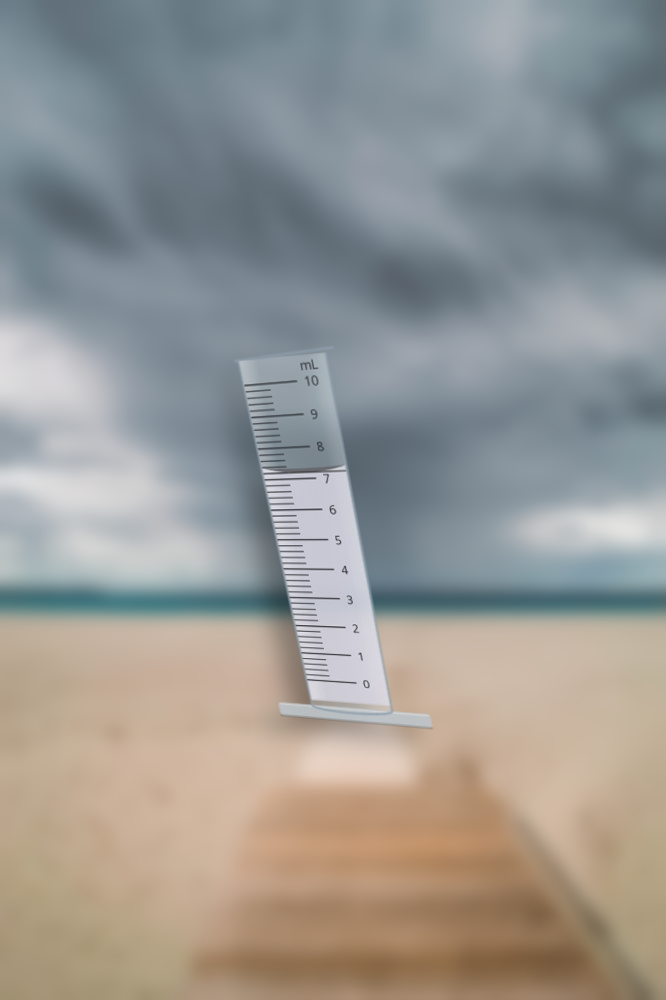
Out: 7.2mL
